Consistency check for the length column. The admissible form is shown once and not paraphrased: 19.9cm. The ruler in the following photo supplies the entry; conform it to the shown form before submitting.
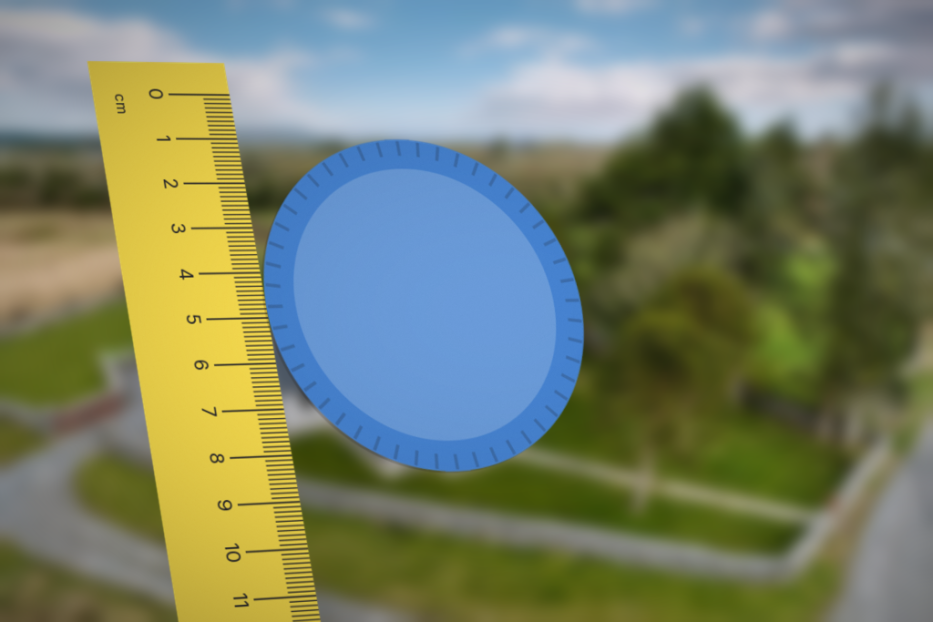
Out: 7.5cm
